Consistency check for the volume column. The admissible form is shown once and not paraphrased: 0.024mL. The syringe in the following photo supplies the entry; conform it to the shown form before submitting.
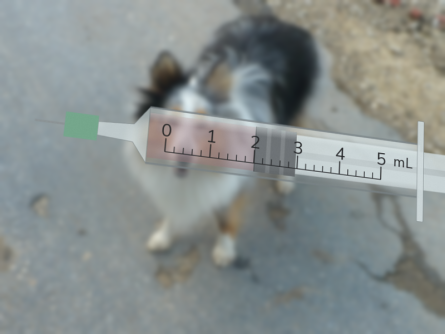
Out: 2mL
